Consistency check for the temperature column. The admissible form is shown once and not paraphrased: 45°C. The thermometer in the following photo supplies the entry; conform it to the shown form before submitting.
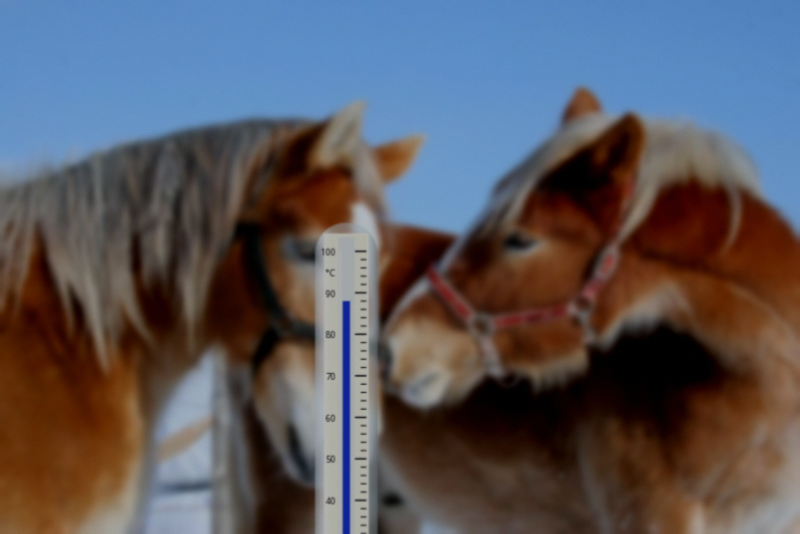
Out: 88°C
